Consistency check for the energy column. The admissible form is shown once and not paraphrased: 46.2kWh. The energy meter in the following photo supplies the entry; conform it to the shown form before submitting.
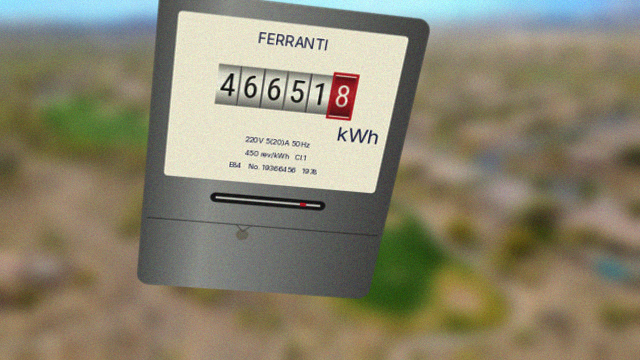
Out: 46651.8kWh
